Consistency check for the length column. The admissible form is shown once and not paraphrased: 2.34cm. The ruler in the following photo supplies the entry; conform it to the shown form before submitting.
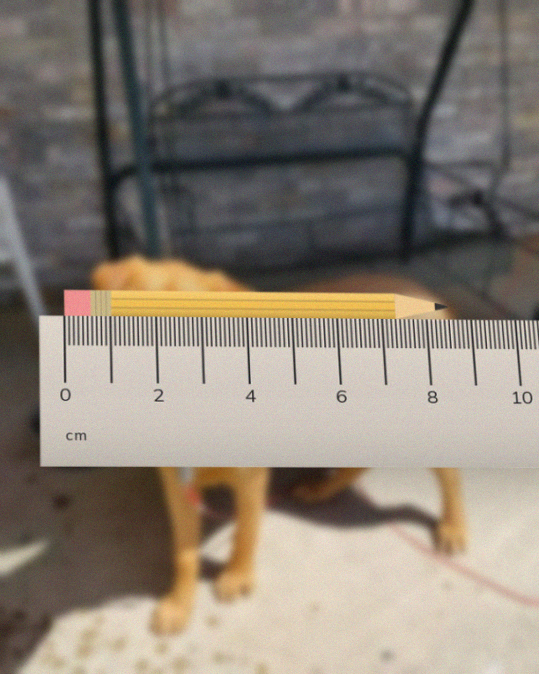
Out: 8.5cm
